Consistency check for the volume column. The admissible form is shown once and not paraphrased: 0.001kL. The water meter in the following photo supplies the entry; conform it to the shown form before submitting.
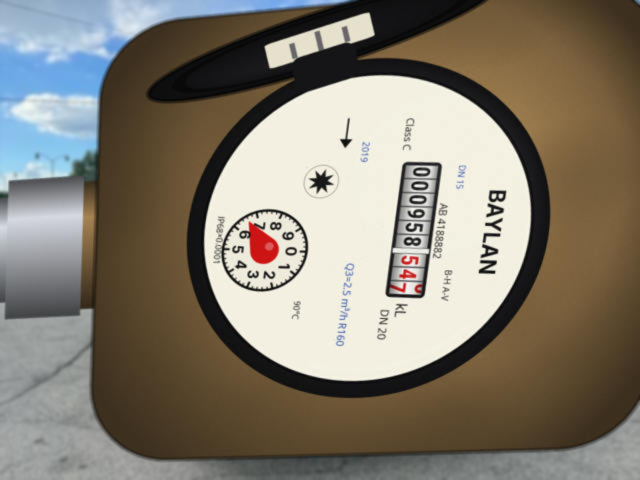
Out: 958.5466kL
